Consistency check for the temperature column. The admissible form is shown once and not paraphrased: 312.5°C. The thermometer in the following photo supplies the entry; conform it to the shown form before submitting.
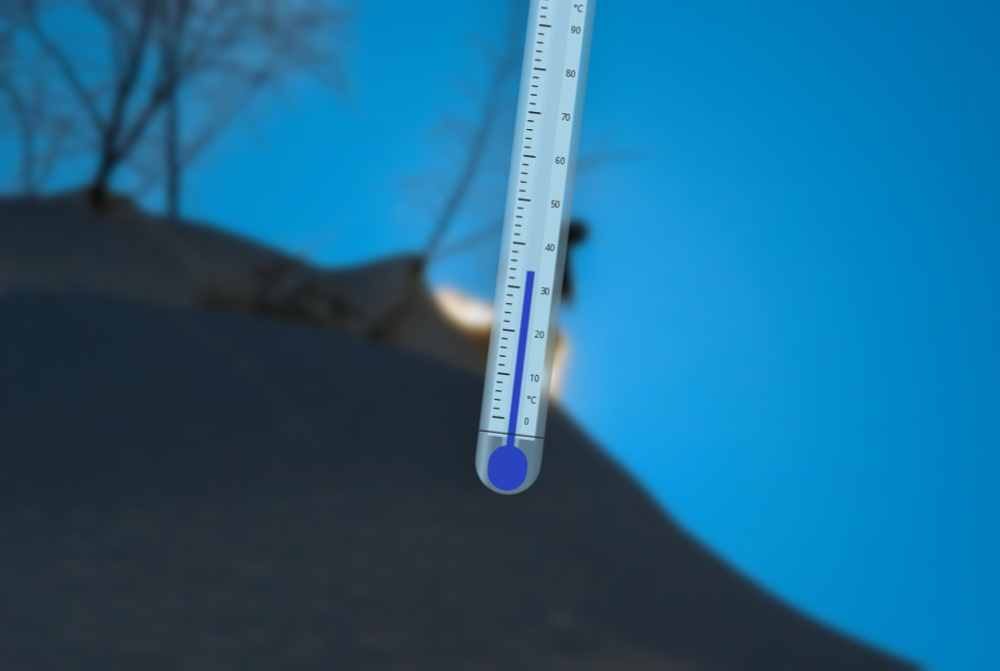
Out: 34°C
